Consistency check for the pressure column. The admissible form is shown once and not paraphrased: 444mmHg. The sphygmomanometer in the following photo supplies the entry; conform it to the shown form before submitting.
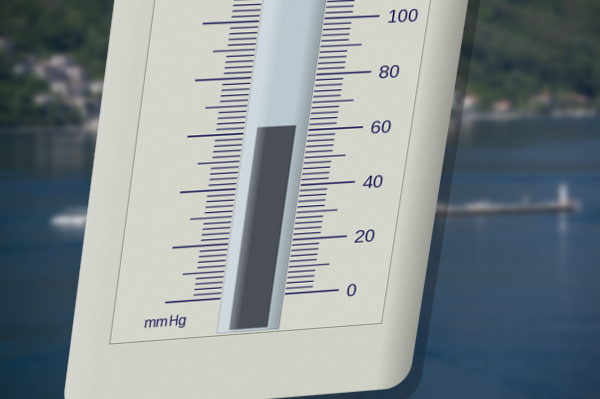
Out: 62mmHg
